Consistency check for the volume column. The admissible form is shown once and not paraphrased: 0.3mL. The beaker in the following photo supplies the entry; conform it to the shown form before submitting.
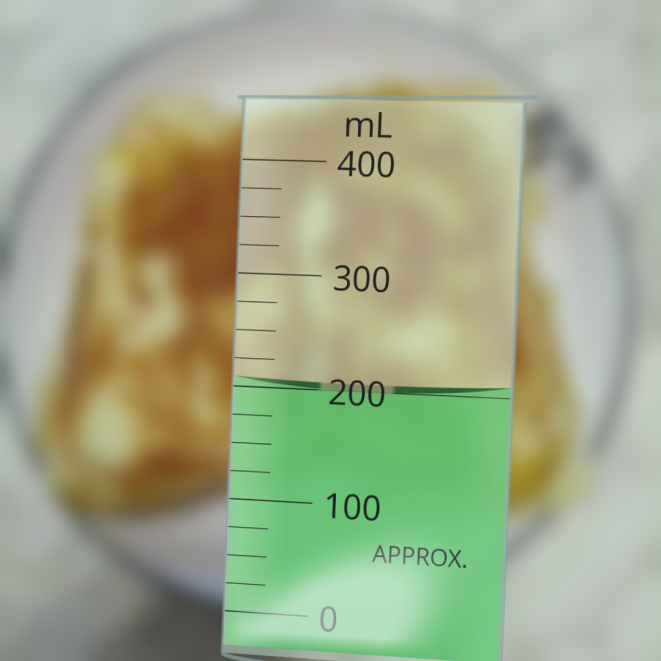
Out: 200mL
